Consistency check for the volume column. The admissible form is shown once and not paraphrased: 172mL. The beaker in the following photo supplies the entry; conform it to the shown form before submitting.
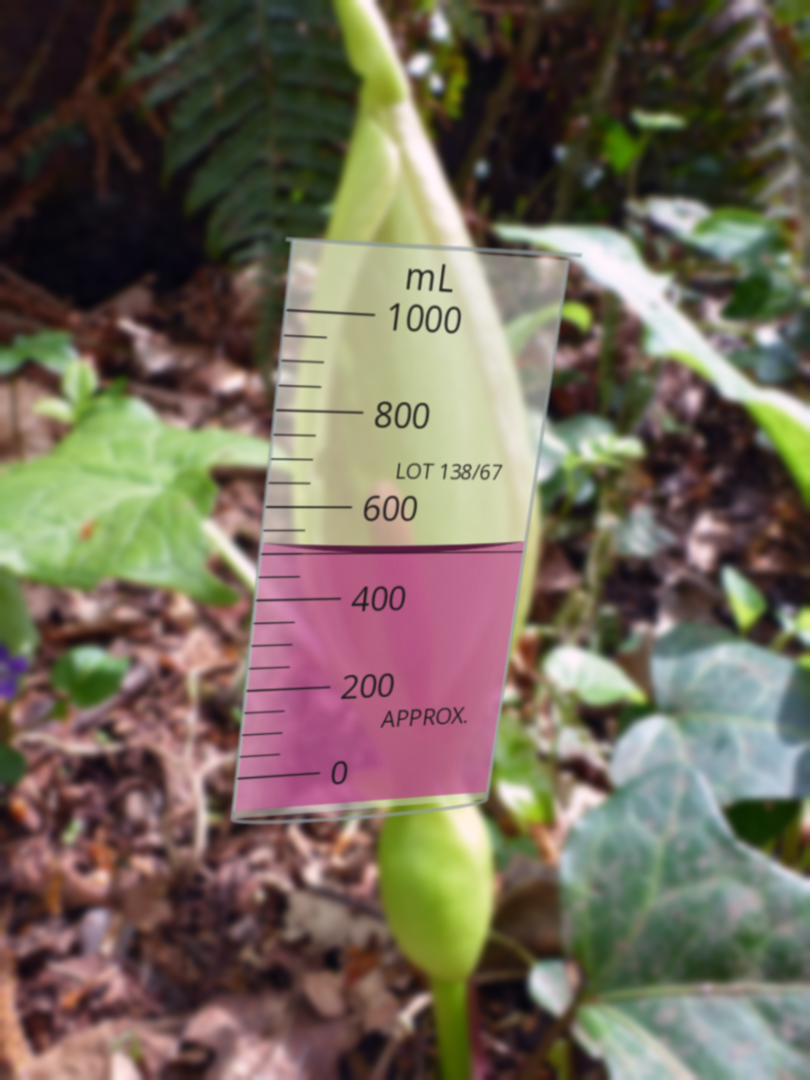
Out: 500mL
